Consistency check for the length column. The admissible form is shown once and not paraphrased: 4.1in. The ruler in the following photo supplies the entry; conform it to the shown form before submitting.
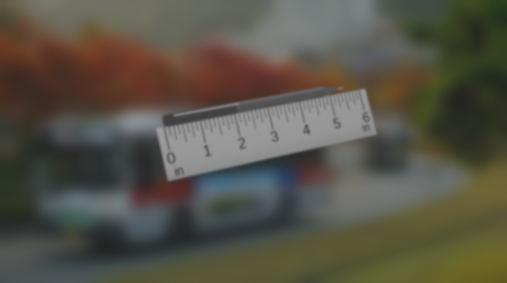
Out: 5.5in
